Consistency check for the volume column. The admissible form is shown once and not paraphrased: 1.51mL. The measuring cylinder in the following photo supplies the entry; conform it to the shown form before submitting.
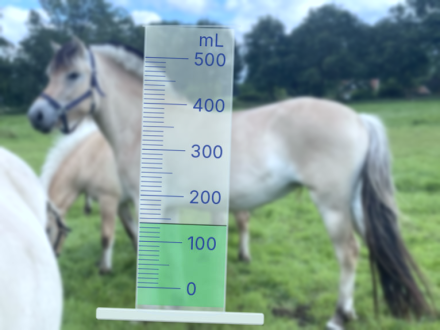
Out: 140mL
